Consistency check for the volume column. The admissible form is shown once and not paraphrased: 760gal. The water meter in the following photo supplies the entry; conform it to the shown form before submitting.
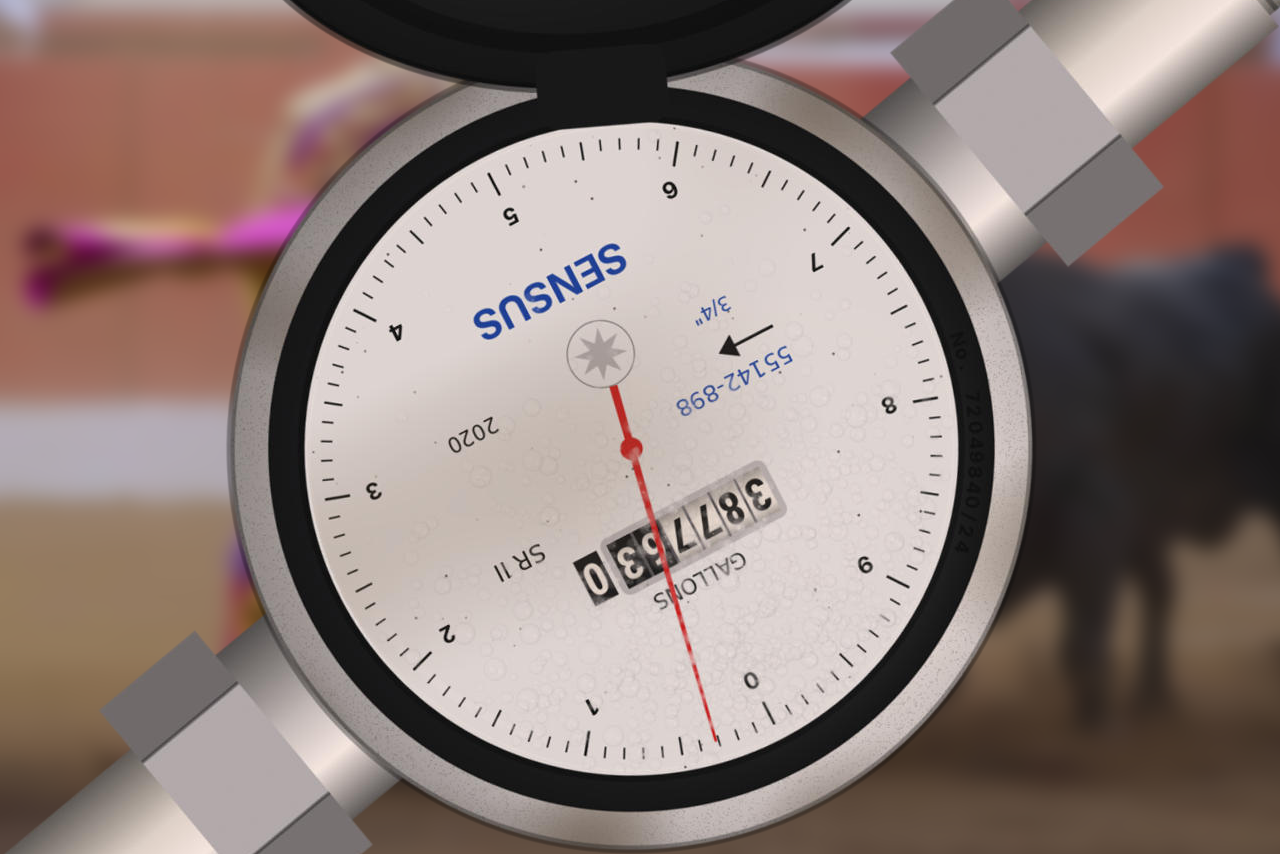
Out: 3877630.3gal
